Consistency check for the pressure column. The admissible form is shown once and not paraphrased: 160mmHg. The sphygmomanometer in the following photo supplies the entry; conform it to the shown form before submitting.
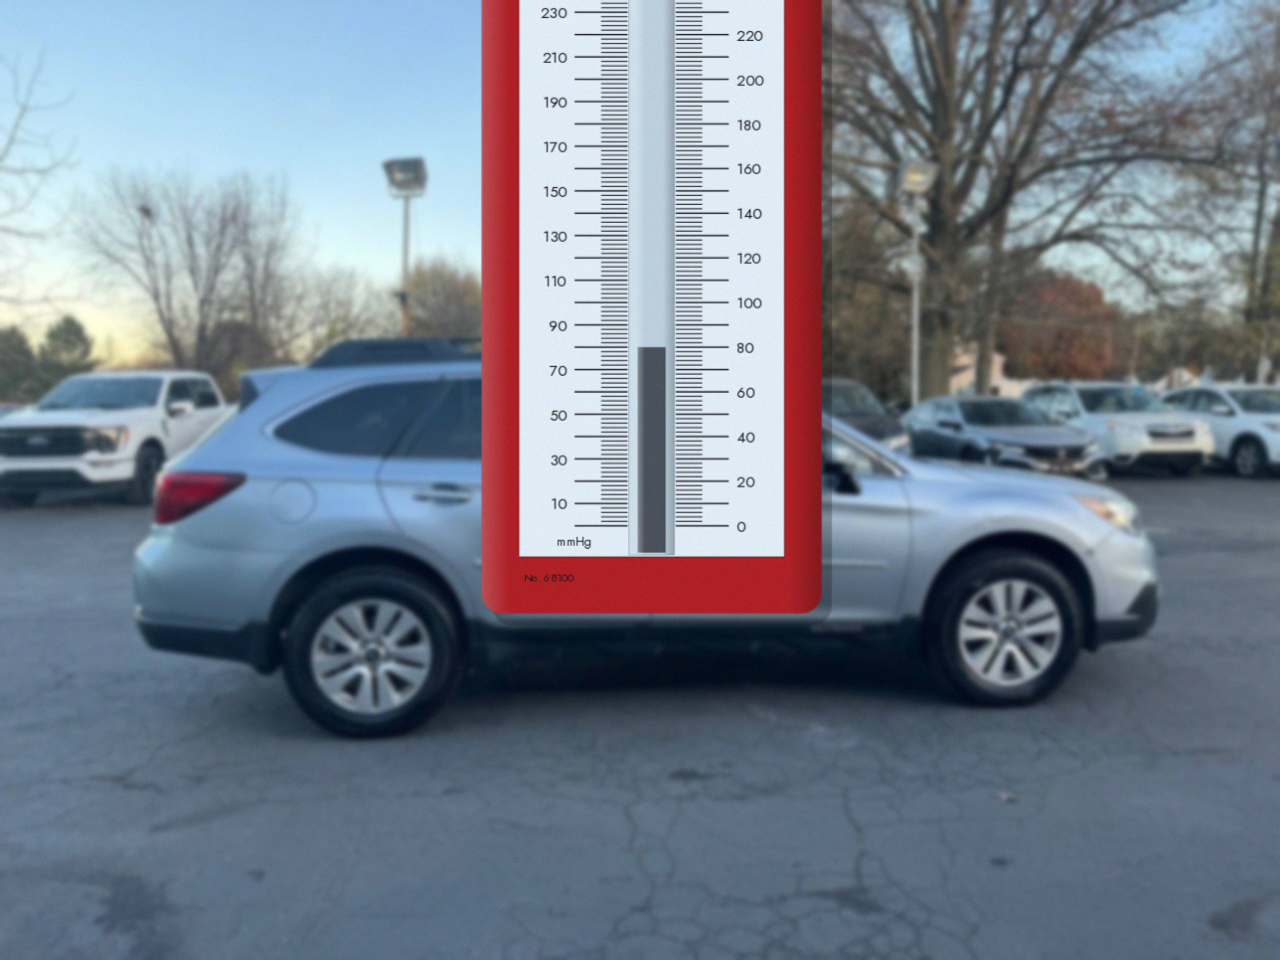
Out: 80mmHg
